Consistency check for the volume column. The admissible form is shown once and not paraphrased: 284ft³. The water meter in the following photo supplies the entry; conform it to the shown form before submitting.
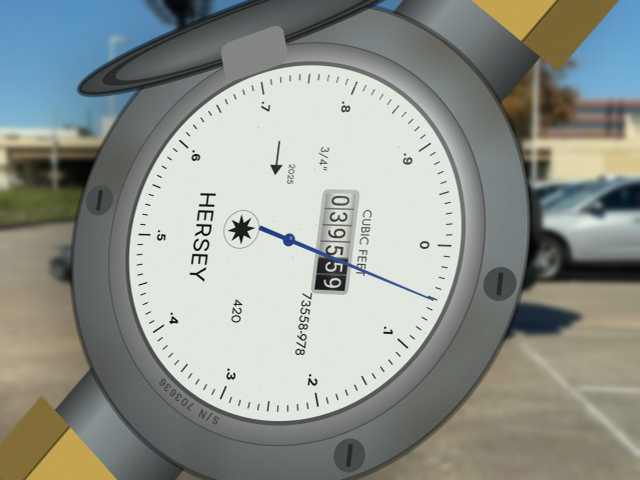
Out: 39559.05ft³
